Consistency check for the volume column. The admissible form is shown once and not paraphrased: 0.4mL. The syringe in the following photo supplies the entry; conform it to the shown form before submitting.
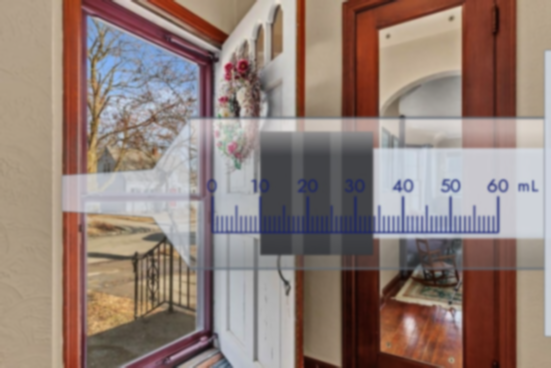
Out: 10mL
